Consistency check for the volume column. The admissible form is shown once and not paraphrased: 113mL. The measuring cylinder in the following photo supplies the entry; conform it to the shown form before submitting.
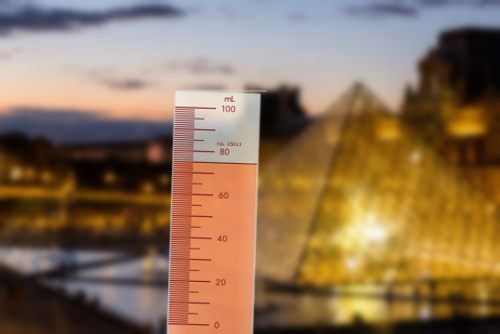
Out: 75mL
